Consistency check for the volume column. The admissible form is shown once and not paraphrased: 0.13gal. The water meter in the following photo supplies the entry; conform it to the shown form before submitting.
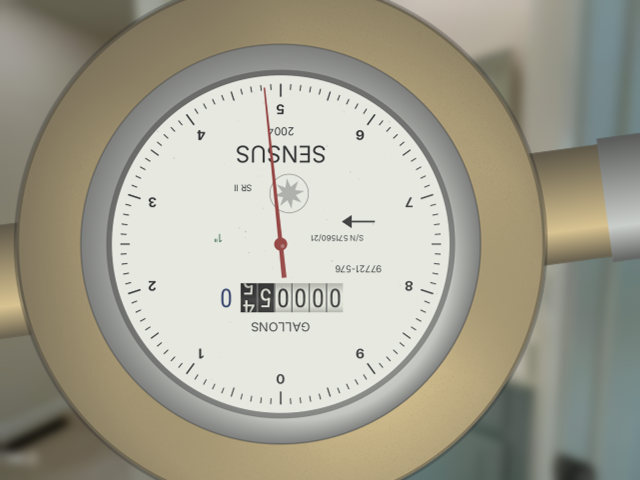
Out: 544.8gal
